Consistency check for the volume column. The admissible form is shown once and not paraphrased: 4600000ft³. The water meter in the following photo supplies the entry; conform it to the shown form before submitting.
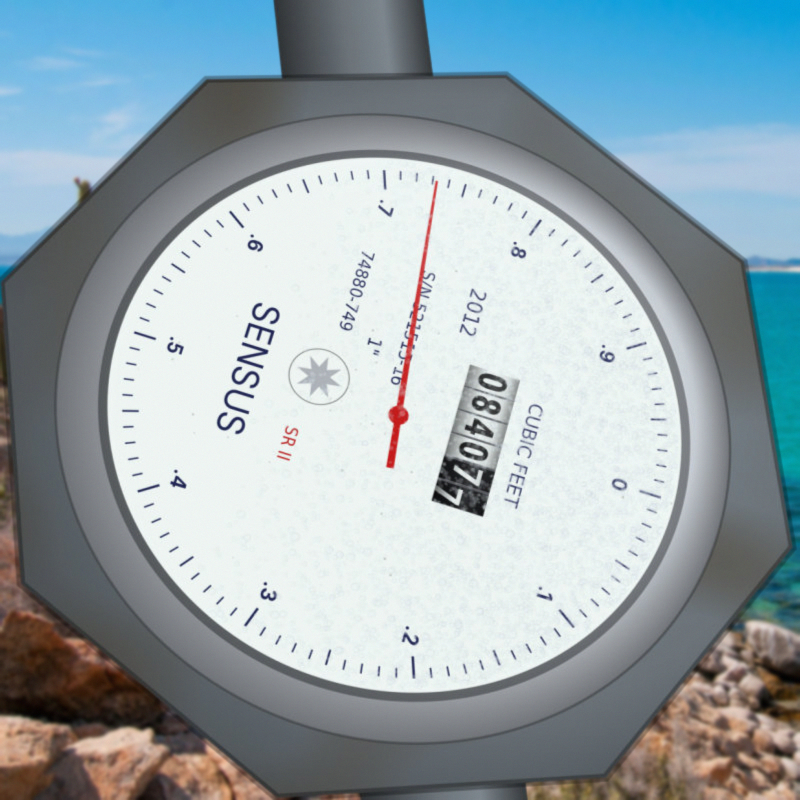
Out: 84076.73ft³
